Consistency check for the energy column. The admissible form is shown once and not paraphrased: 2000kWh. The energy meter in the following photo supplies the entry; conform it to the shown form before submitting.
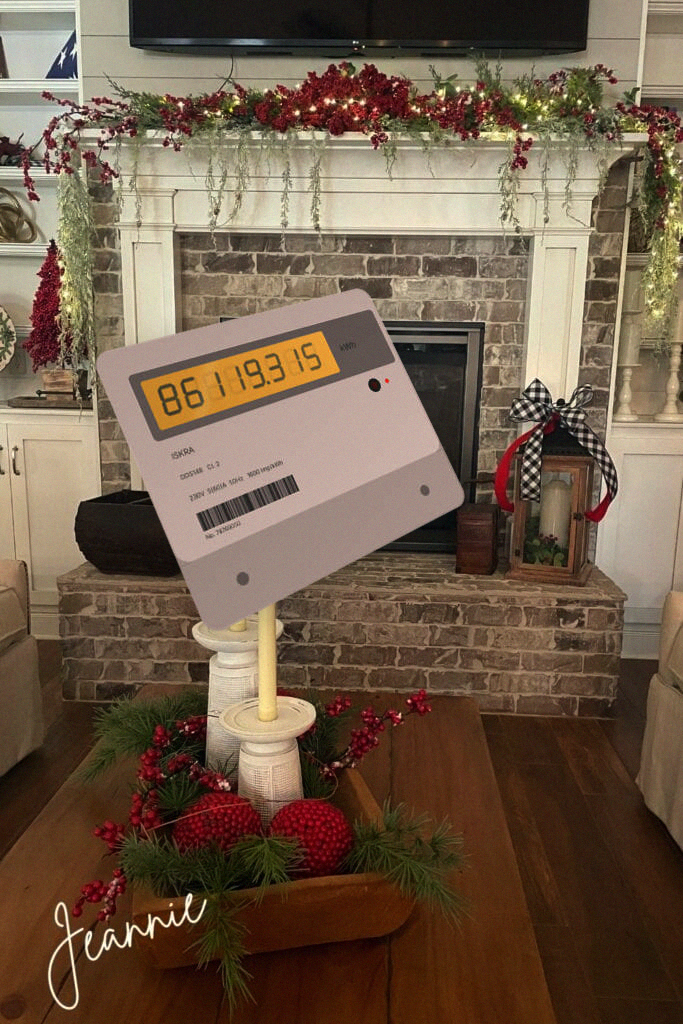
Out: 86119.315kWh
